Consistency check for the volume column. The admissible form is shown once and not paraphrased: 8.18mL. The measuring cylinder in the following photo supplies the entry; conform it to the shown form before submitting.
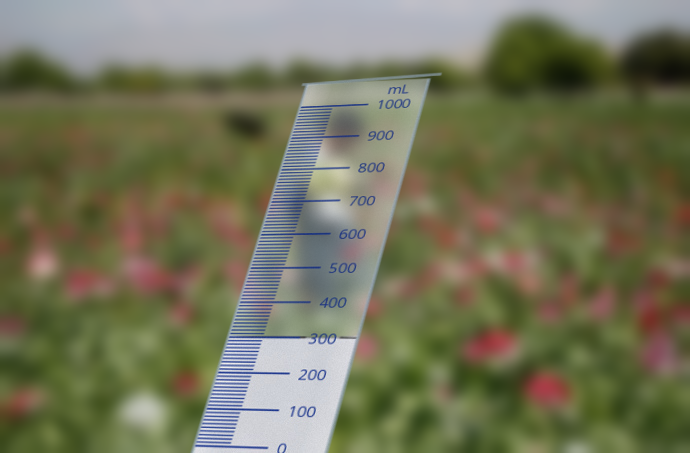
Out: 300mL
